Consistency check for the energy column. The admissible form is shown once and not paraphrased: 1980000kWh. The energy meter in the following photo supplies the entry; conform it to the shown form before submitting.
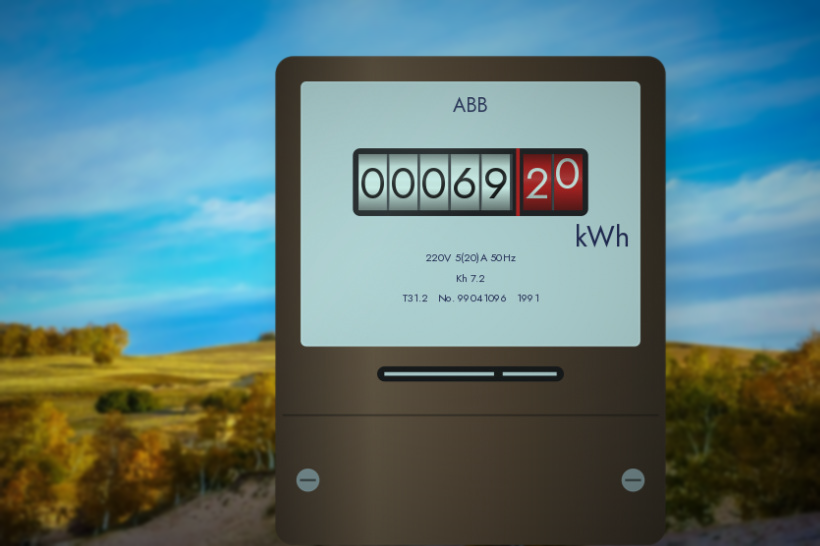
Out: 69.20kWh
